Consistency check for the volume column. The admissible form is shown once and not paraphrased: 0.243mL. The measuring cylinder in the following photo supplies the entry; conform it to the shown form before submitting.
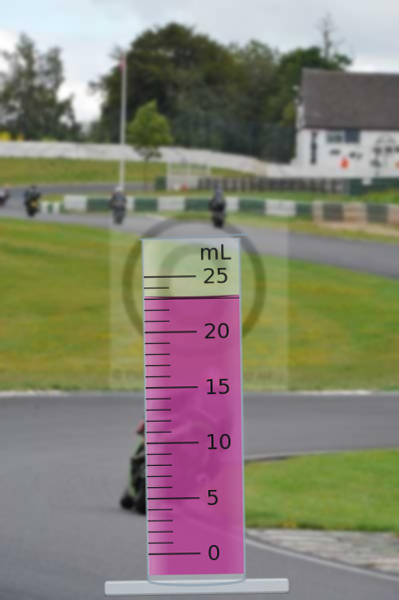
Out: 23mL
